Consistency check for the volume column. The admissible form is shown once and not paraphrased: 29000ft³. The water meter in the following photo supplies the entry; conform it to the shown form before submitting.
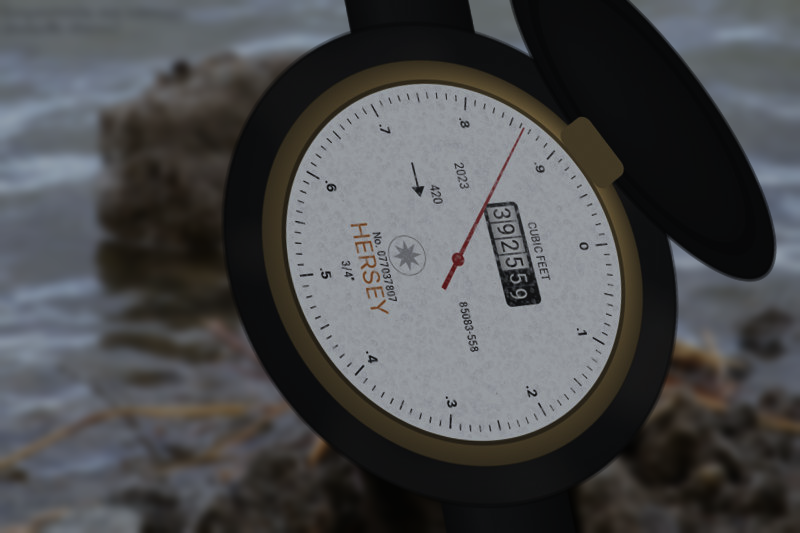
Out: 392558.86ft³
